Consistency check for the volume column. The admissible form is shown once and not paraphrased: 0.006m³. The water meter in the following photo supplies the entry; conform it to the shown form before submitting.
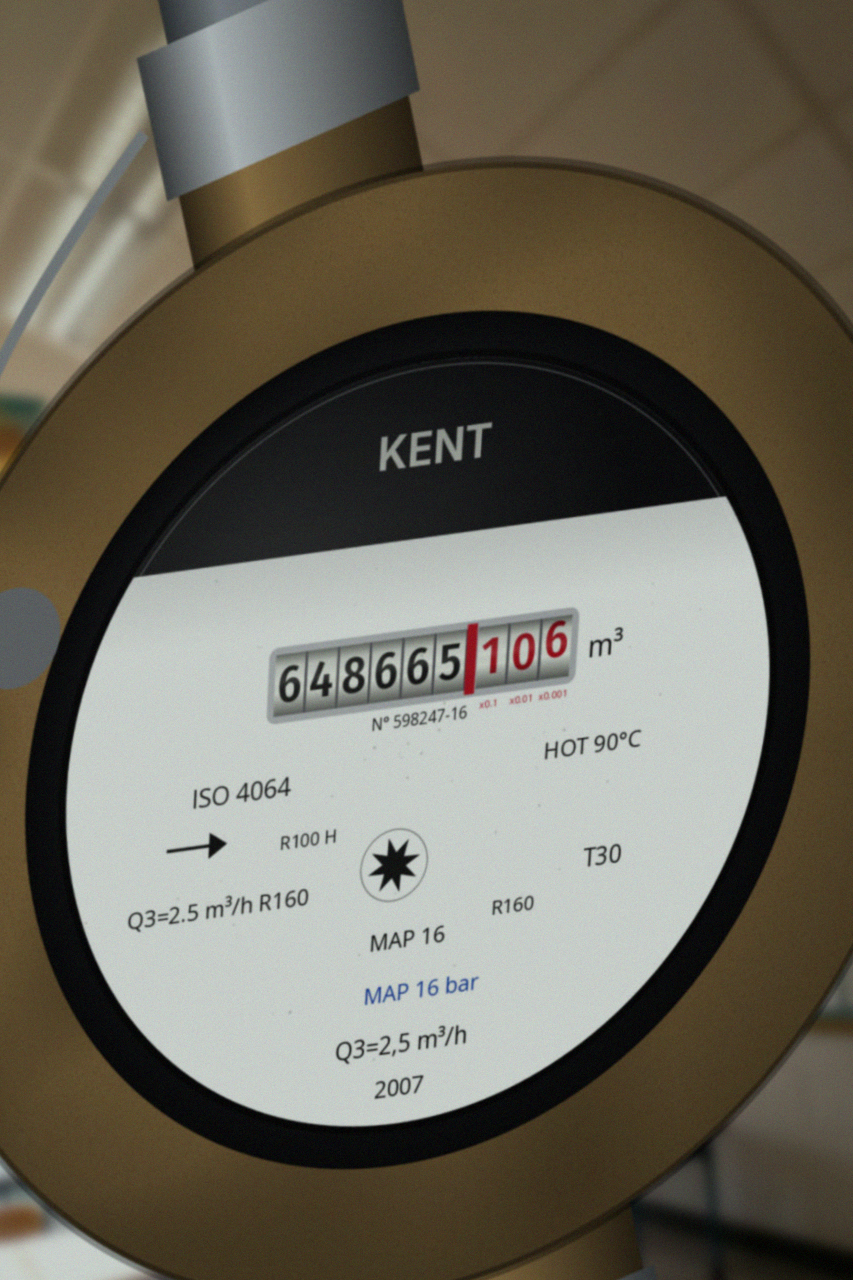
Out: 648665.106m³
